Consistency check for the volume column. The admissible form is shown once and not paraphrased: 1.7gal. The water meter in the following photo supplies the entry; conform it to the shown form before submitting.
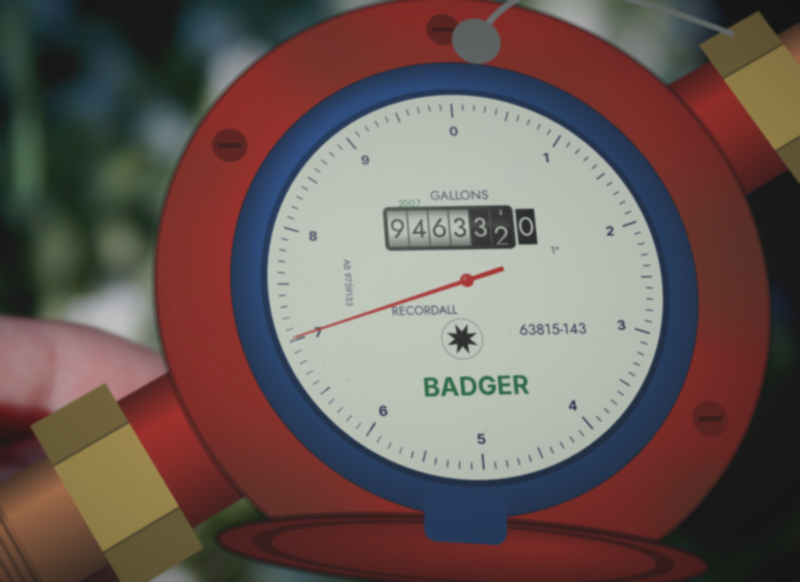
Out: 9463317.0gal
